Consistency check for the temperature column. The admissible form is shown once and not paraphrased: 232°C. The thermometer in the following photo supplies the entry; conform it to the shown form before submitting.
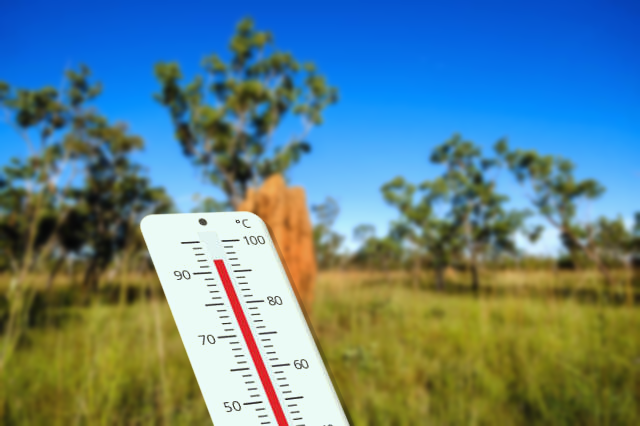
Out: 94°C
